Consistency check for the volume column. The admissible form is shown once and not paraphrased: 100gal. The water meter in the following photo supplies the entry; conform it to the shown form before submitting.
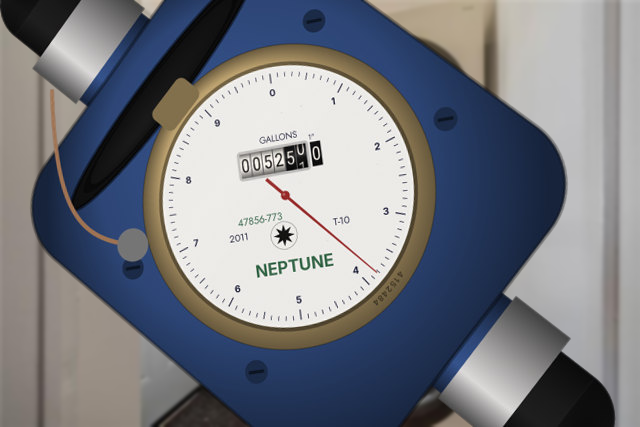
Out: 52503.8gal
